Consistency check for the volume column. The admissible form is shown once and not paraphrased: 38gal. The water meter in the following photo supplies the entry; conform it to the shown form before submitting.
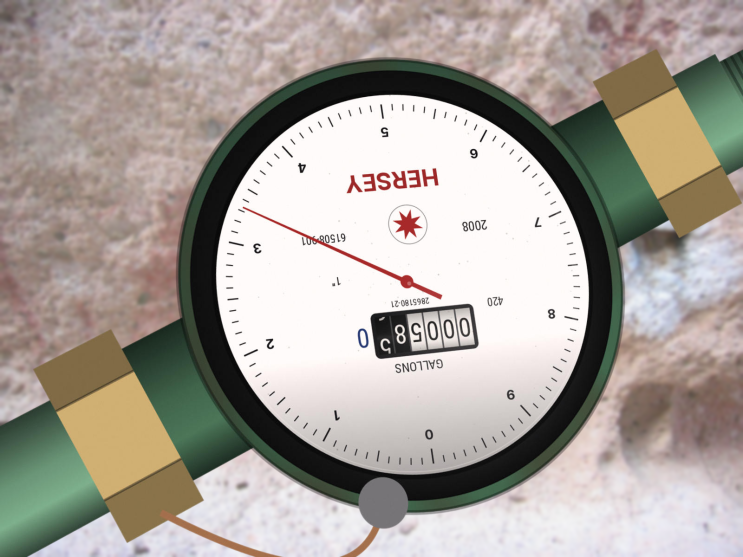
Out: 5853.3gal
